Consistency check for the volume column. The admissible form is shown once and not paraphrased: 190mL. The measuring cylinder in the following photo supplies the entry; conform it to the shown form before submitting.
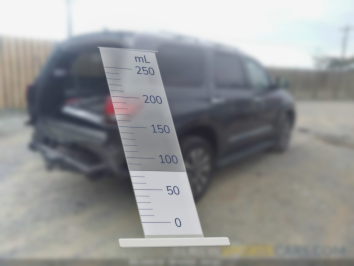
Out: 80mL
